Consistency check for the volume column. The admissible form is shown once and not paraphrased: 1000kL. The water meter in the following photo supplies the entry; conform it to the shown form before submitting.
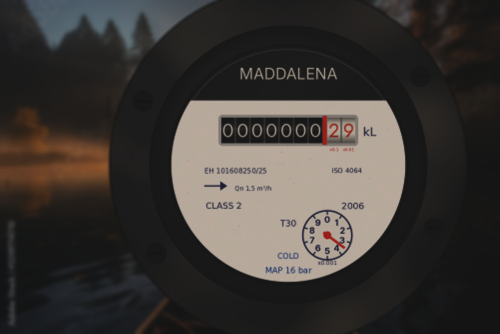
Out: 0.293kL
